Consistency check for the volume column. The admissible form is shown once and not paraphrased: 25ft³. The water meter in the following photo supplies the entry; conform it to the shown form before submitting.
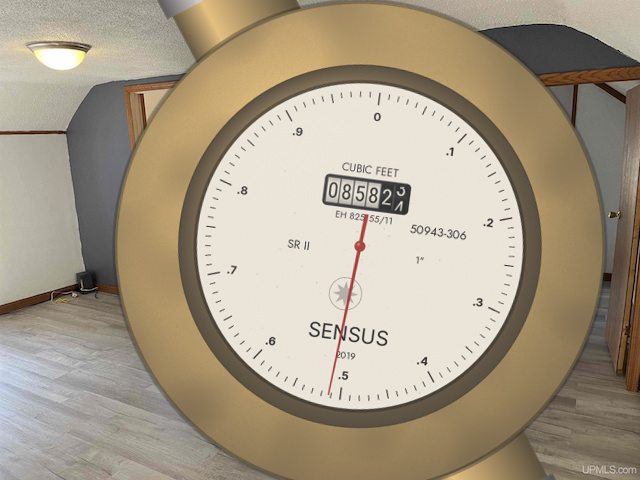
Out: 85823.51ft³
